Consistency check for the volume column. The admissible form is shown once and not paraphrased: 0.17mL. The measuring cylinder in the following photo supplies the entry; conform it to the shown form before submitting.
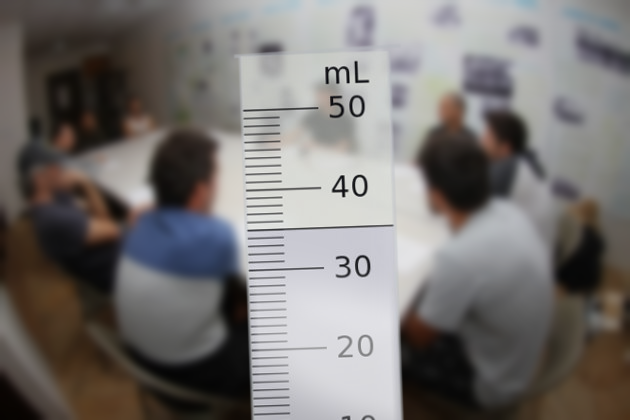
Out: 35mL
